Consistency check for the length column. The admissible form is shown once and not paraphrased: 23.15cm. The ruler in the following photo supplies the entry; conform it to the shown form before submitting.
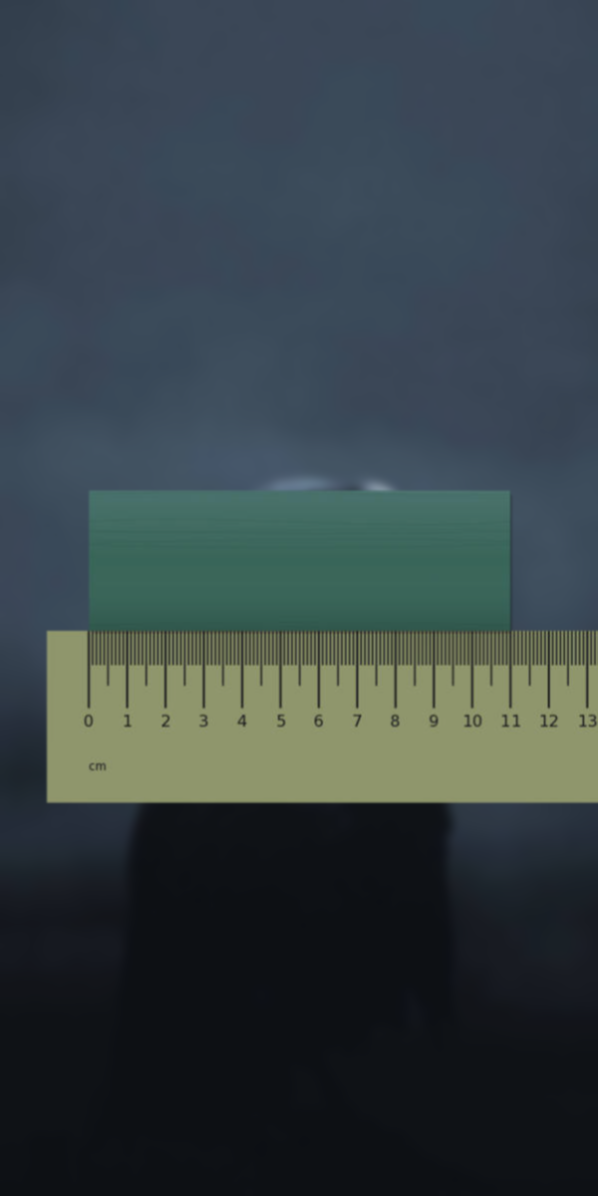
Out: 11cm
